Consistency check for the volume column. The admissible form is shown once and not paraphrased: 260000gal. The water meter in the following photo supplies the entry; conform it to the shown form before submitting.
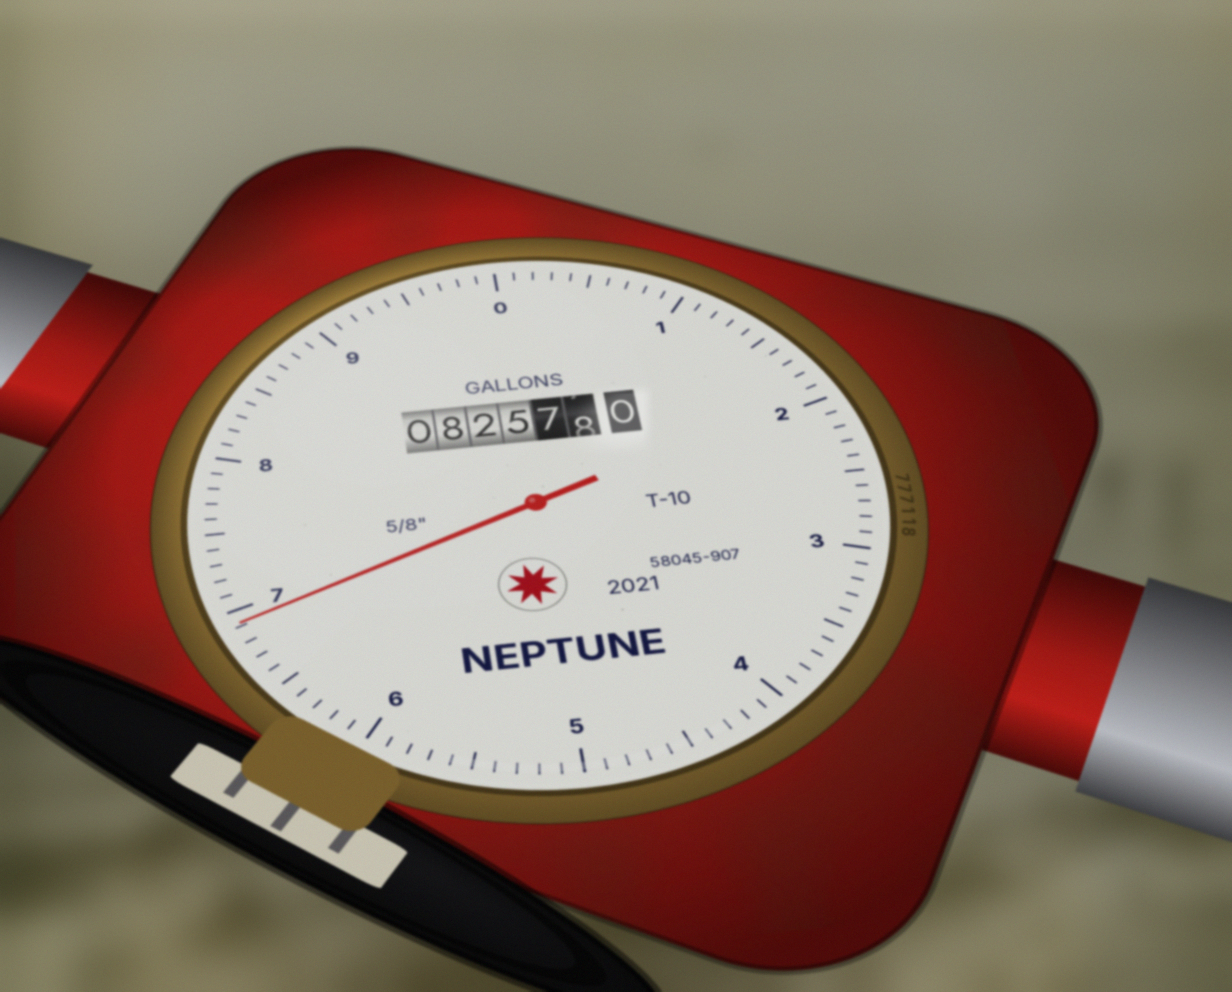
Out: 825776.9gal
